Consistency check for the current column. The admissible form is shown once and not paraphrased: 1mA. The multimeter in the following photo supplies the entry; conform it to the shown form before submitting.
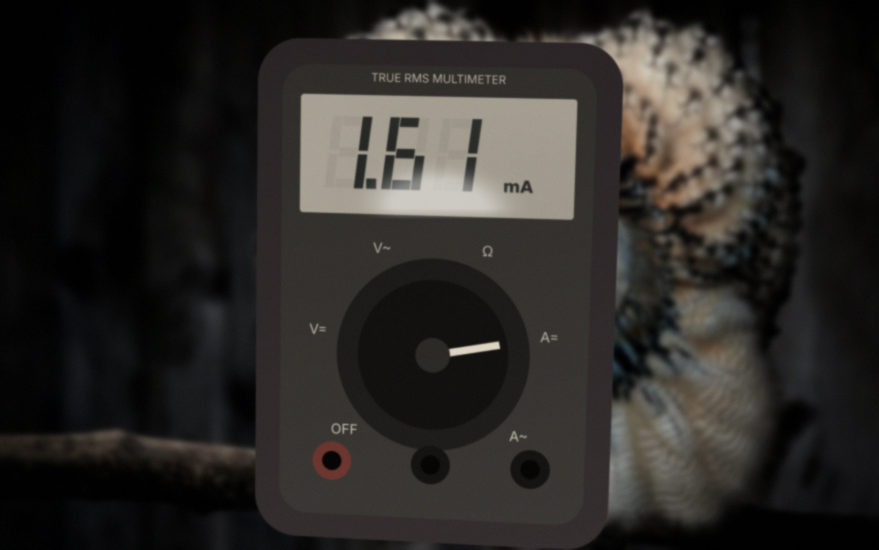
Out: 1.61mA
